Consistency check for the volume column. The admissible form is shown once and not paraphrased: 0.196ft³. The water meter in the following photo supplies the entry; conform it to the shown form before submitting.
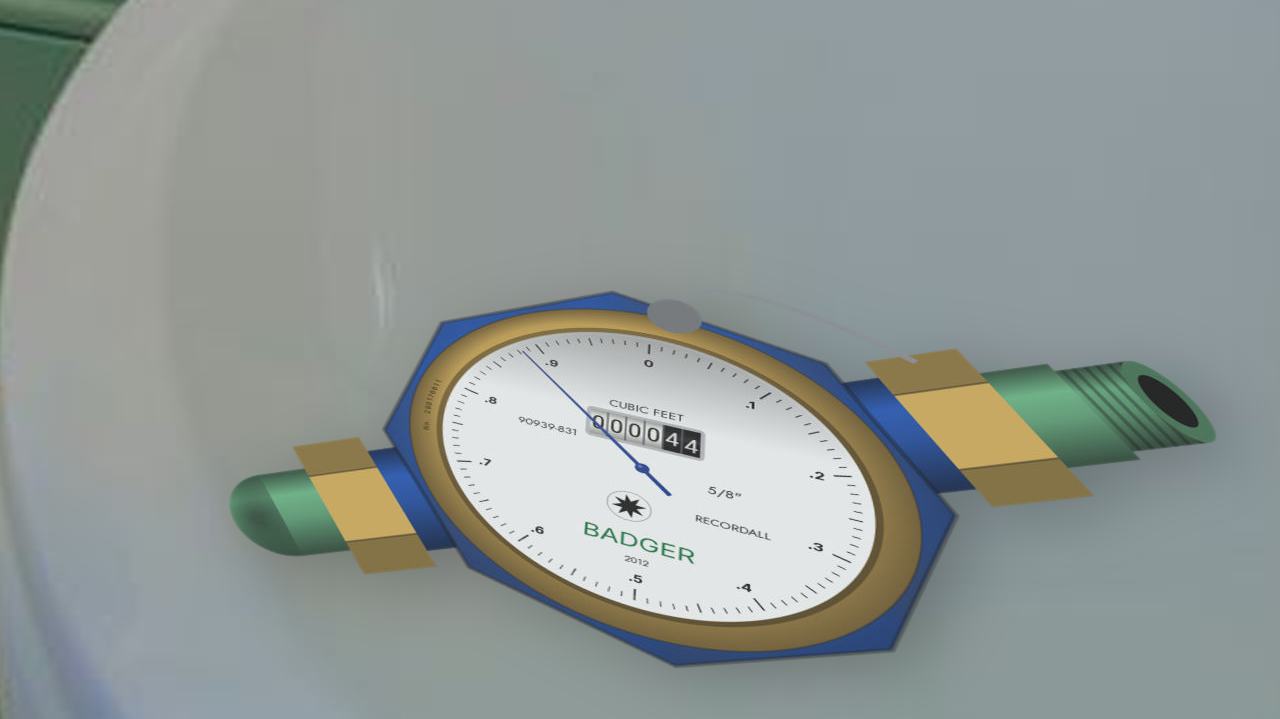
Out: 43.88ft³
